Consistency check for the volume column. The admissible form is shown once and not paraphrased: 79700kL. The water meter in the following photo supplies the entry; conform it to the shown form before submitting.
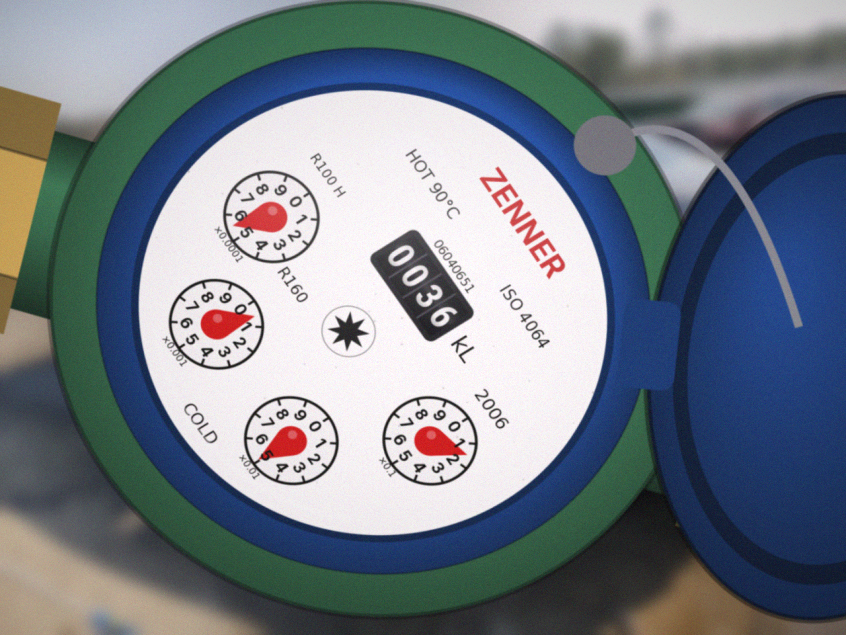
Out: 36.1505kL
